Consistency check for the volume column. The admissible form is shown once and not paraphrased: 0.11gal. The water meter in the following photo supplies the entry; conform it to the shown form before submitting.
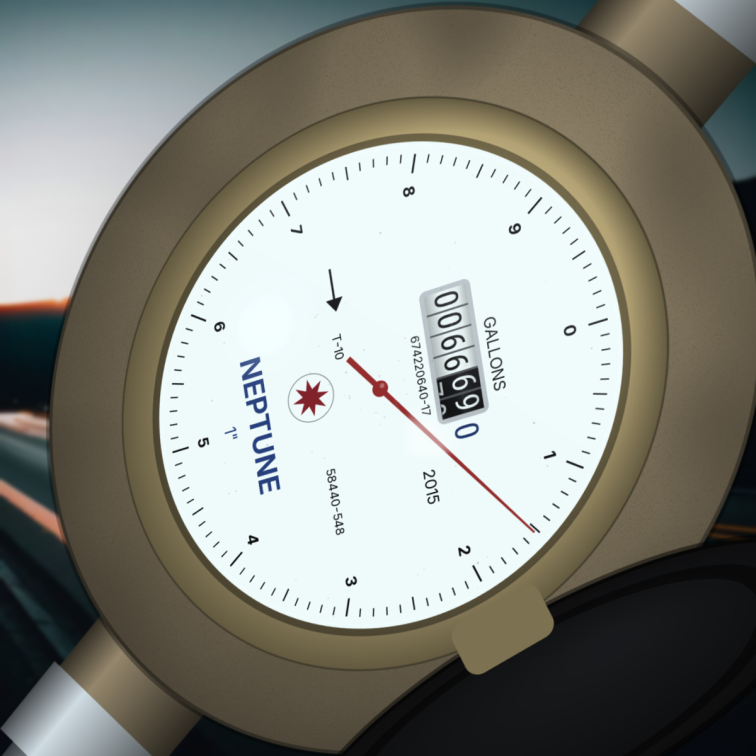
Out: 66691.5gal
